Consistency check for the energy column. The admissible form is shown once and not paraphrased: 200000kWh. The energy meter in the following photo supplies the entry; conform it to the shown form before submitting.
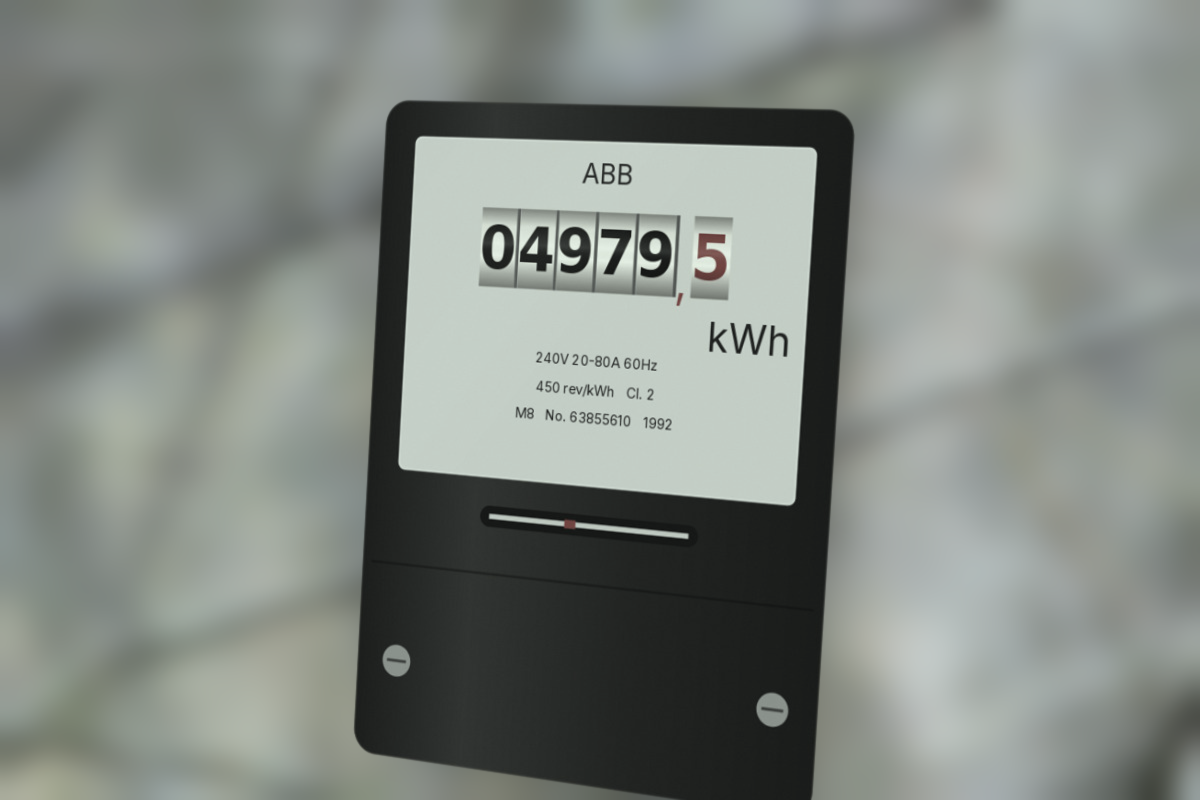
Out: 4979.5kWh
